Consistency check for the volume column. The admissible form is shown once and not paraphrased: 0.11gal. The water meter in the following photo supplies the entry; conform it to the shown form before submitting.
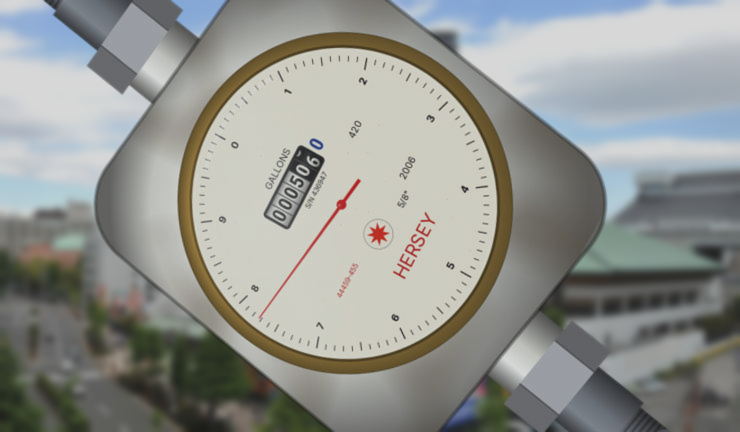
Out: 5057.7gal
